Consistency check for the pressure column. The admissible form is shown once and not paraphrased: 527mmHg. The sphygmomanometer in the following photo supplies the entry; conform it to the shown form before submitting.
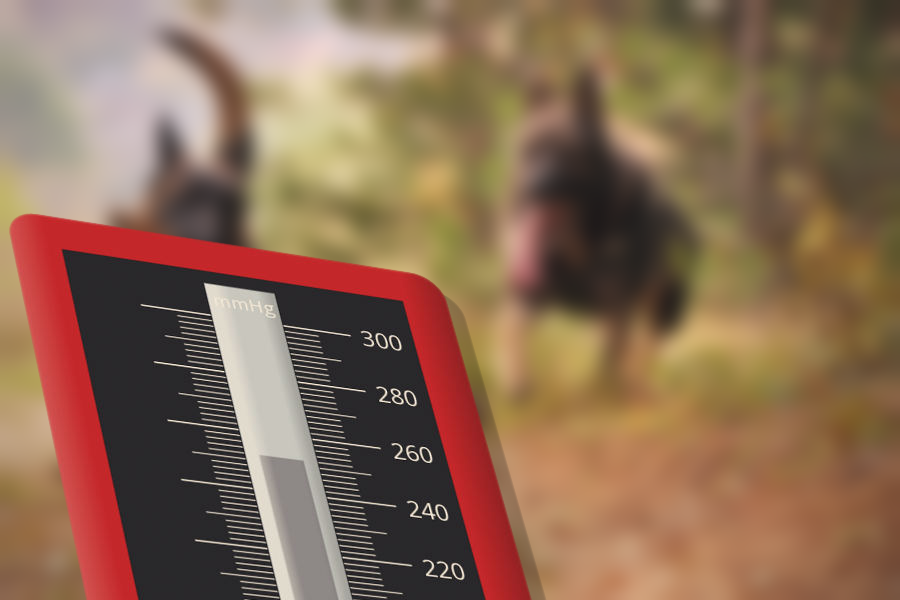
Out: 252mmHg
